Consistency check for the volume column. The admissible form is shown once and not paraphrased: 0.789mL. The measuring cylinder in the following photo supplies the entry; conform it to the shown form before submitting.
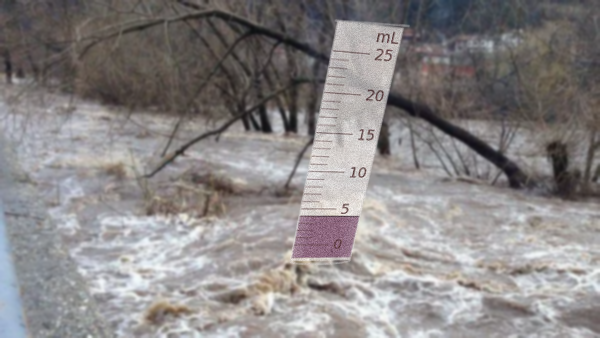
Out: 4mL
